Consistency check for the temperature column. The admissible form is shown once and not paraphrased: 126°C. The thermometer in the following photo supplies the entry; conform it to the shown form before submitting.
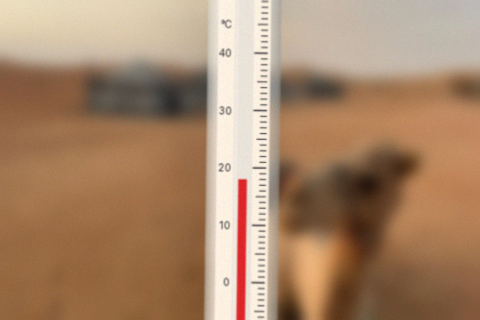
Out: 18°C
